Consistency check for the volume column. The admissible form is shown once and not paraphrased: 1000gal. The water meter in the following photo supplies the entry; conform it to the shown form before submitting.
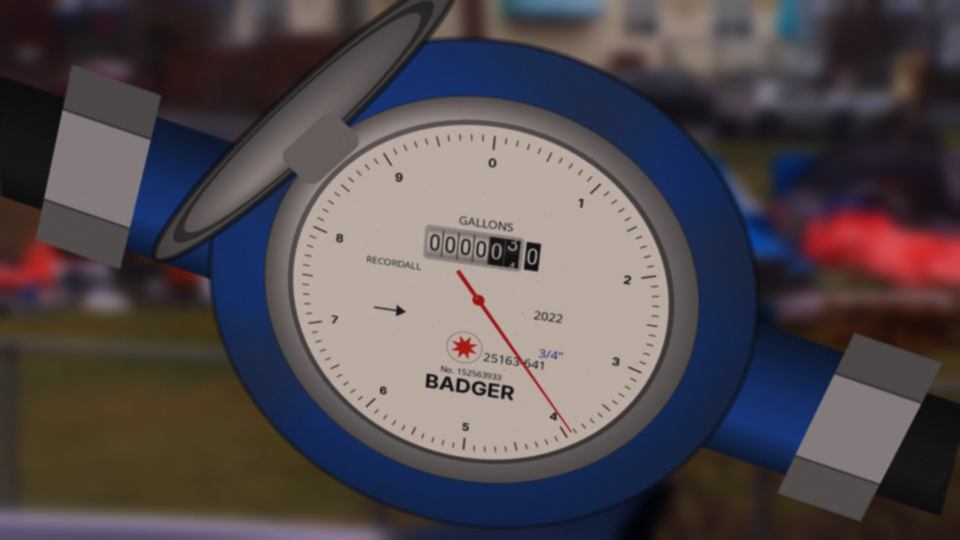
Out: 33.9gal
